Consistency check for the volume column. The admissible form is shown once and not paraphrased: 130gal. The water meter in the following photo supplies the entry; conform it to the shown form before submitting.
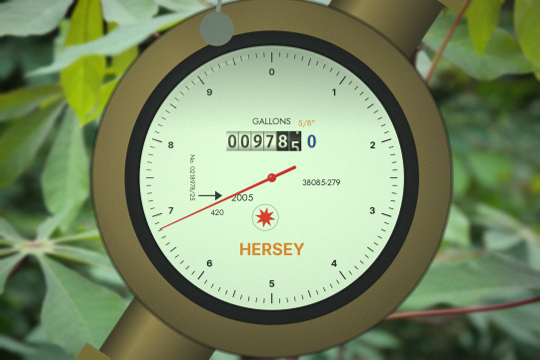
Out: 97846.8gal
